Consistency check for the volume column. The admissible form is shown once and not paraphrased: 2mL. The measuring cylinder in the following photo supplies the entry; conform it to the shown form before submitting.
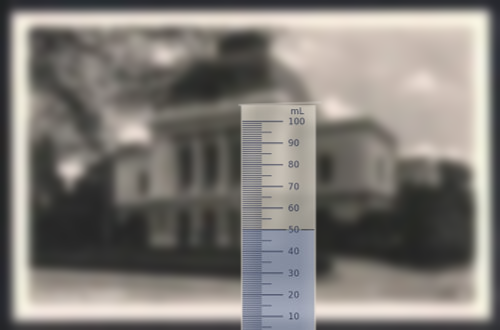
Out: 50mL
